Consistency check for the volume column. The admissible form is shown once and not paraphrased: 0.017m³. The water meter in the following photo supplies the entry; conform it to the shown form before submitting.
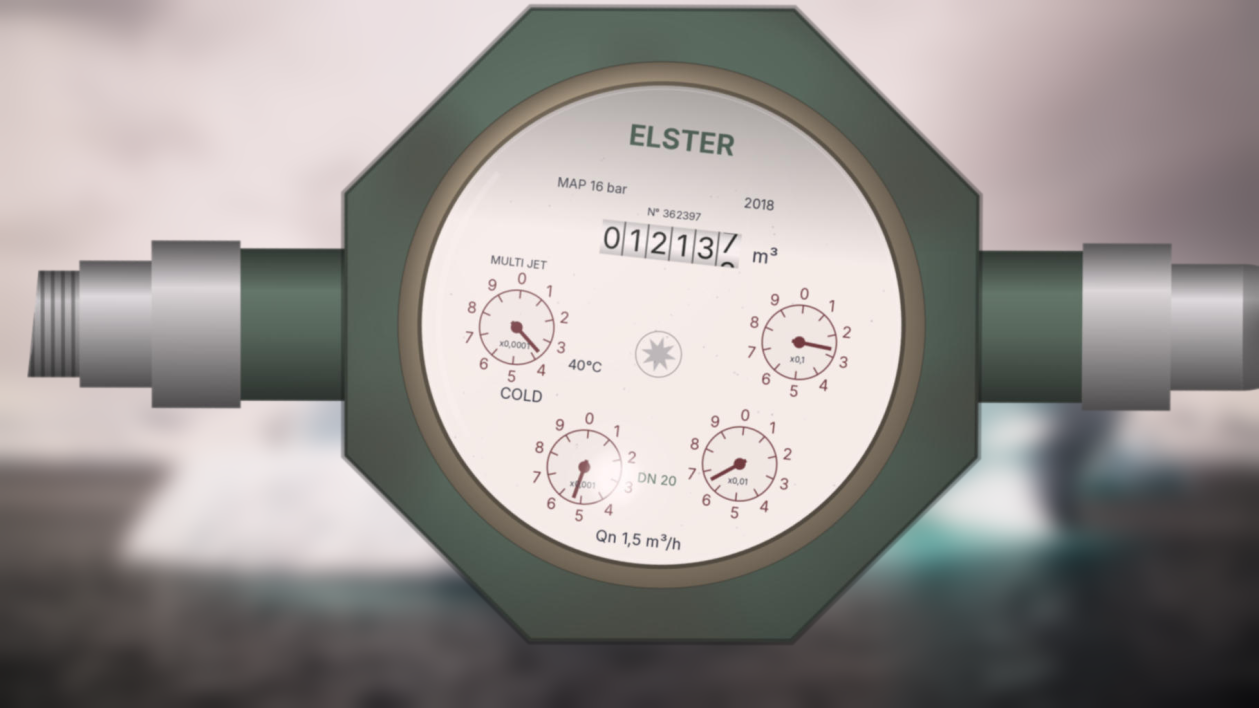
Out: 12137.2653m³
